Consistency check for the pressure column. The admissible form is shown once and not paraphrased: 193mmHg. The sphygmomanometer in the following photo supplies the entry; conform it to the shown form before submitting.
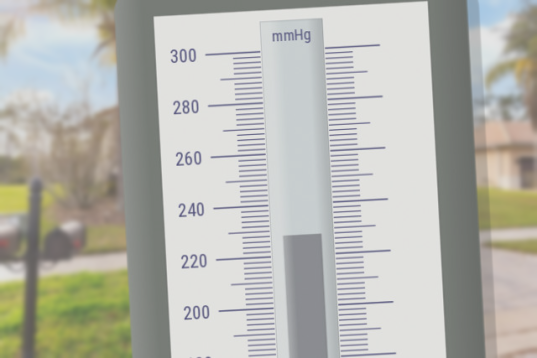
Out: 228mmHg
